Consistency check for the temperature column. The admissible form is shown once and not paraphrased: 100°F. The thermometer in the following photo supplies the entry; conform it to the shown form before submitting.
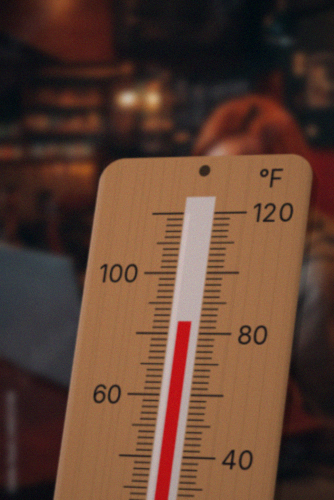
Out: 84°F
